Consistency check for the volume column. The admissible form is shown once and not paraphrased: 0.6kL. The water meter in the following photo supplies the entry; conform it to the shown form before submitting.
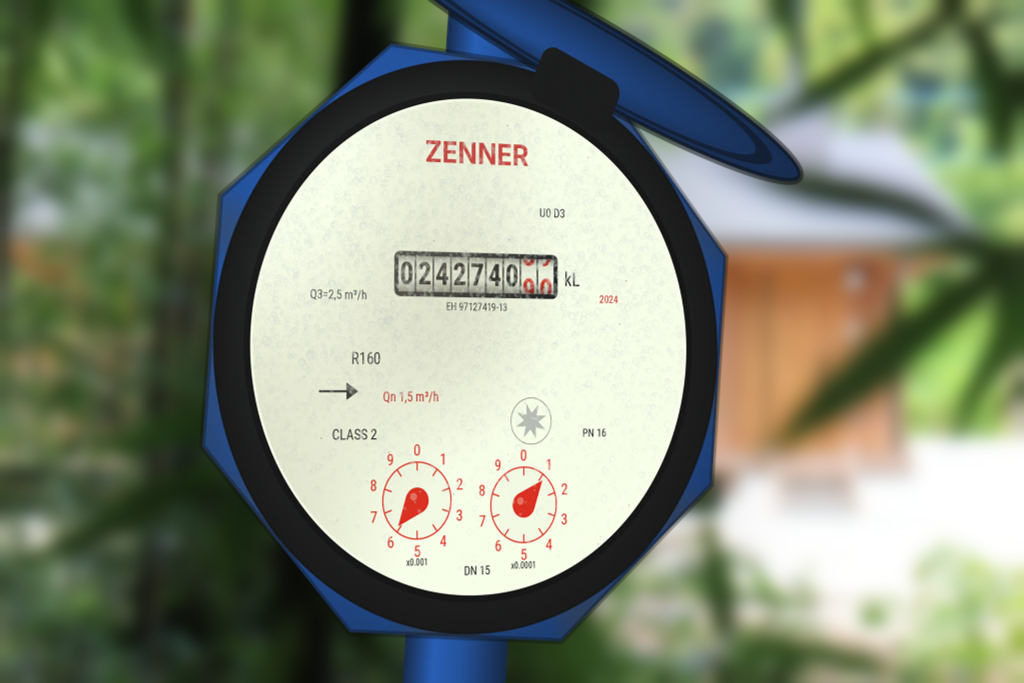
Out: 242740.8961kL
